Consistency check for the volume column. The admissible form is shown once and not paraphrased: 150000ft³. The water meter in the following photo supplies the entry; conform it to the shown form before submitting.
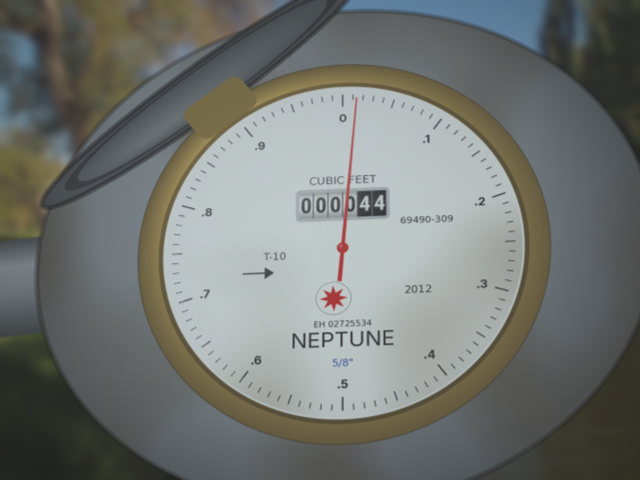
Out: 44.01ft³
